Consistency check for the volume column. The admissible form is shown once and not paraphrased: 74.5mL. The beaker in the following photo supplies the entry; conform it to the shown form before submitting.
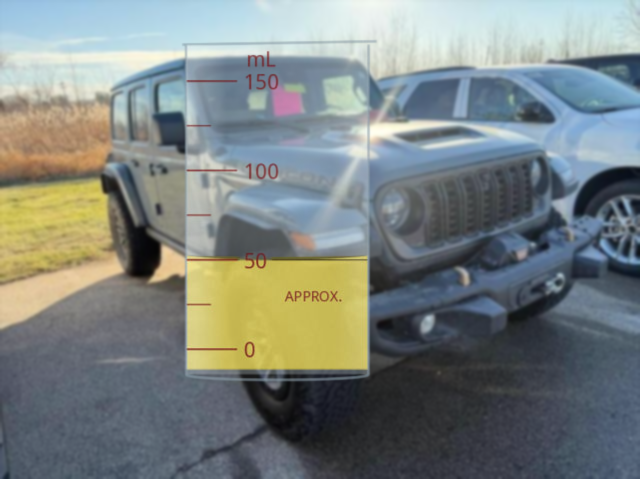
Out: 50mL
